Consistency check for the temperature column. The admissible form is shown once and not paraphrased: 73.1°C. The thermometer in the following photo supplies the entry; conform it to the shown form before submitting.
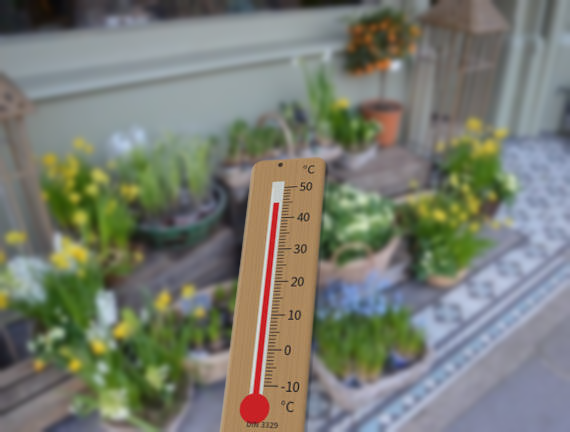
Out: 45°C
